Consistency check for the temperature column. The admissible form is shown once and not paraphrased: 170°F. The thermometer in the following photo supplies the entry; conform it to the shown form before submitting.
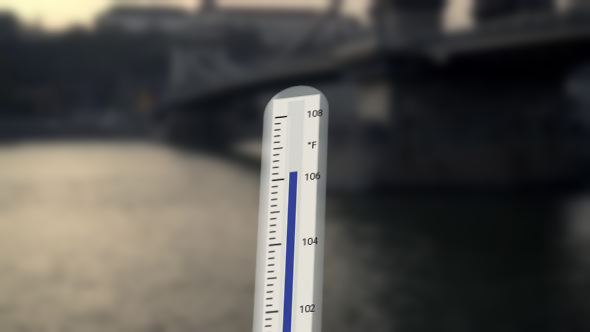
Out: 106.2°F
